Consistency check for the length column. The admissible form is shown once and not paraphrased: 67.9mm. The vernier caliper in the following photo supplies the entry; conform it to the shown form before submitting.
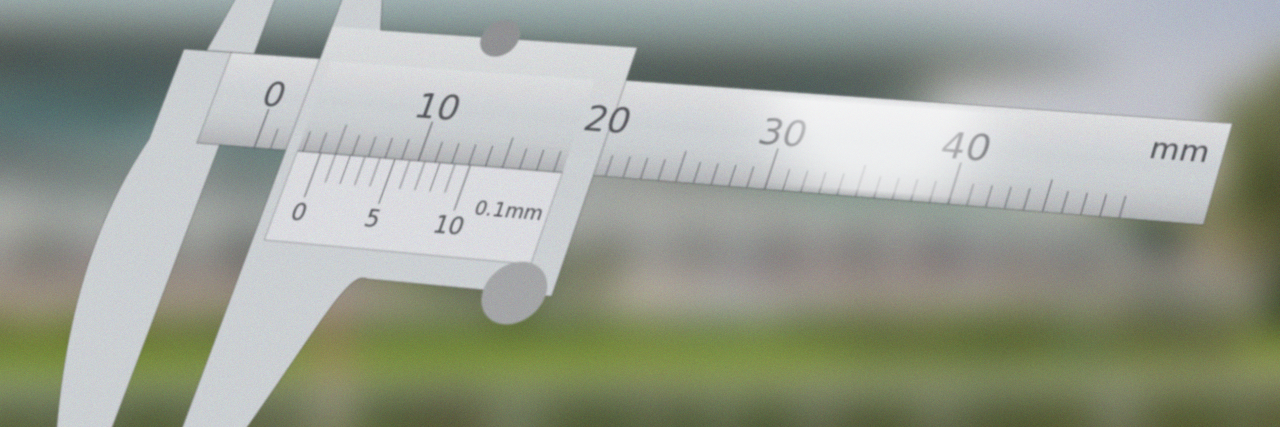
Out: 4.1mm
